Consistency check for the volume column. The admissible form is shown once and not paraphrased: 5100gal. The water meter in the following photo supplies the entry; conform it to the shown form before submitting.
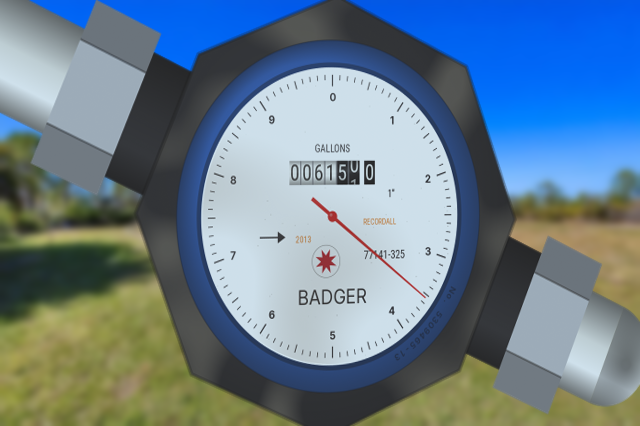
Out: 61503.5gal
